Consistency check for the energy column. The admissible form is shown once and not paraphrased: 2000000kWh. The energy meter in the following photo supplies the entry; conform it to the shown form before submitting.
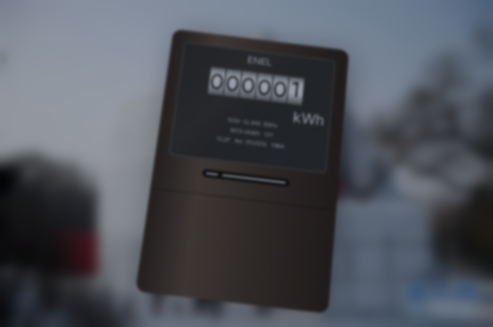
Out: 1kWh
